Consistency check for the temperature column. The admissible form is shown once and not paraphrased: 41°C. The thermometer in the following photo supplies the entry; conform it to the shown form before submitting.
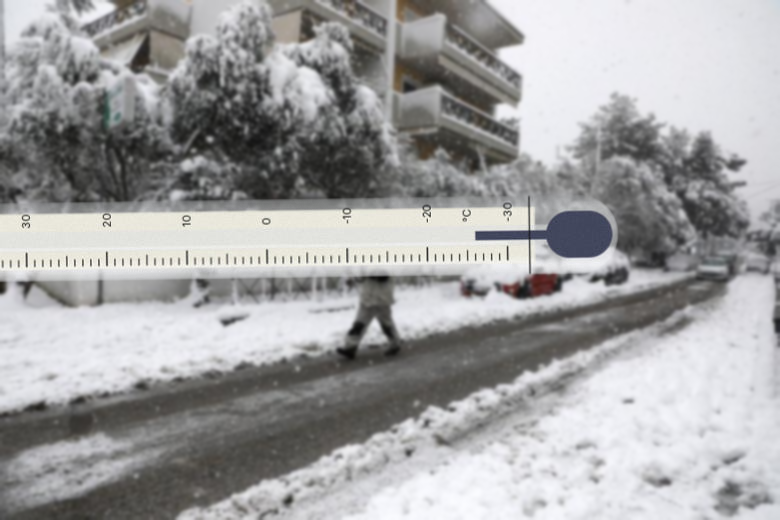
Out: -26°C
